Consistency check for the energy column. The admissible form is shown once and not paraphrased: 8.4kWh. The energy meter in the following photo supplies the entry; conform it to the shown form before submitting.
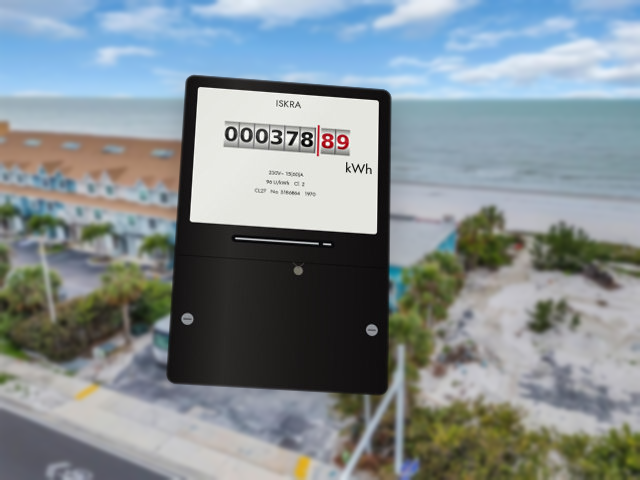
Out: 378.89kWh
